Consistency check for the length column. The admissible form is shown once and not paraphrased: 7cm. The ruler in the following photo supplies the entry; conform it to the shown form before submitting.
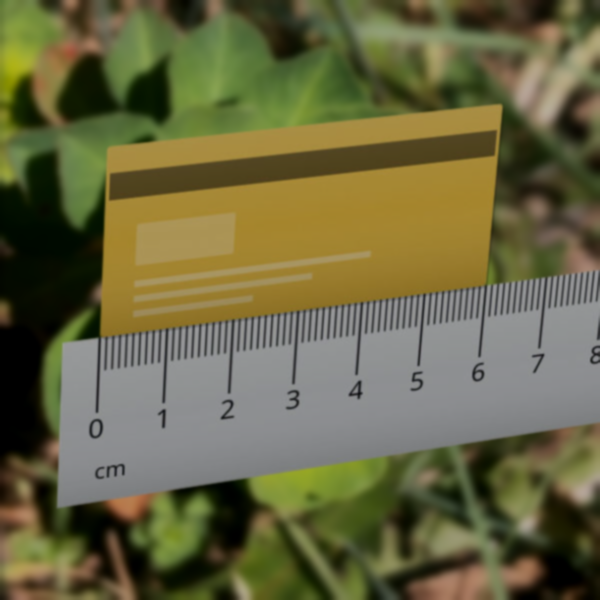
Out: 6cm
